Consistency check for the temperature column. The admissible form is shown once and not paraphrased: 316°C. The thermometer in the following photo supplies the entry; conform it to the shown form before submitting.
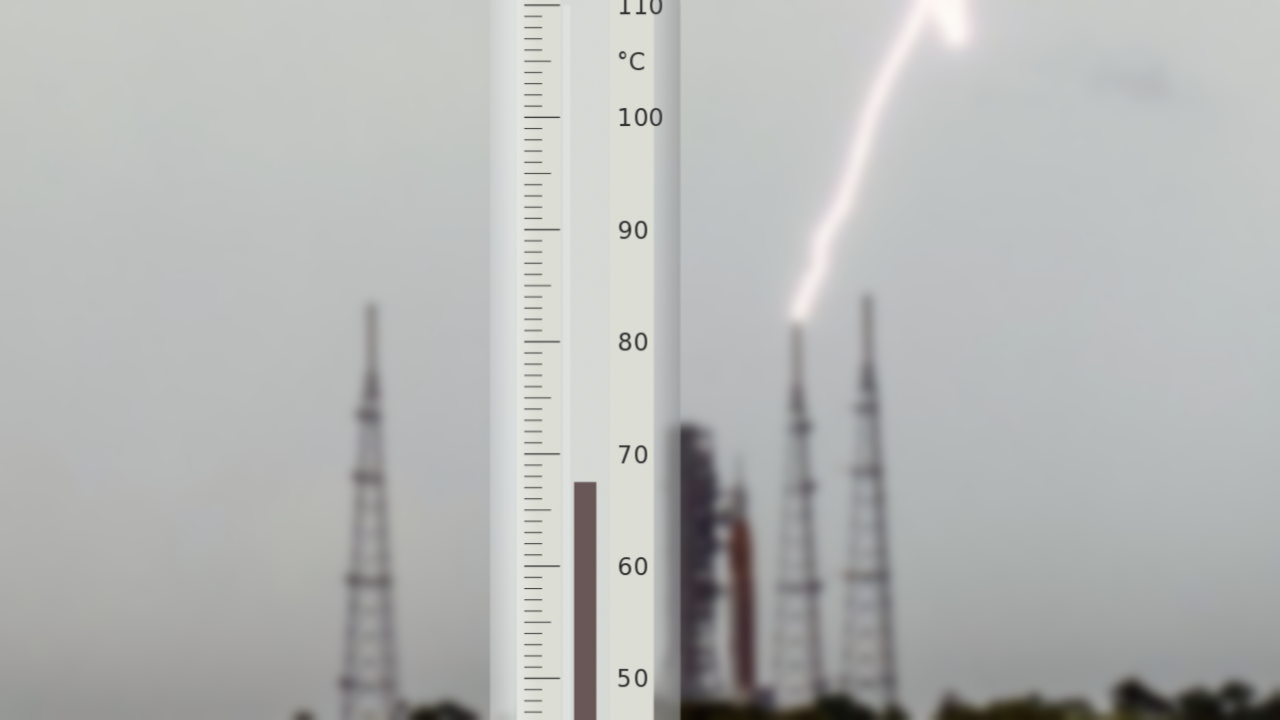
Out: 67.5°C
